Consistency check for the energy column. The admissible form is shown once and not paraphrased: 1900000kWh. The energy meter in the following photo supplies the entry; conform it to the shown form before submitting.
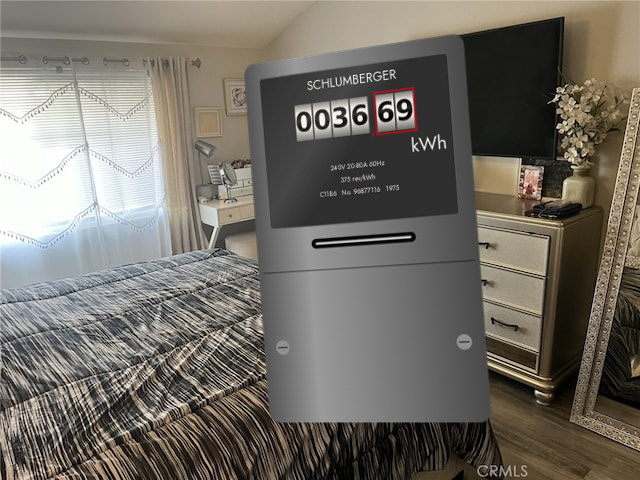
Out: 36.69kWh
